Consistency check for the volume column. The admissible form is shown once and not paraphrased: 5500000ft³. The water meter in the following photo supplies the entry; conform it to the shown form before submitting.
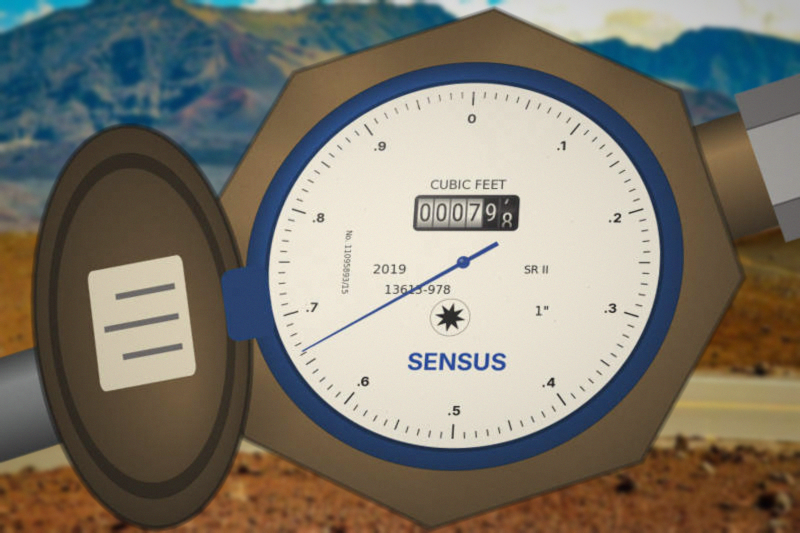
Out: 797.66ft³
